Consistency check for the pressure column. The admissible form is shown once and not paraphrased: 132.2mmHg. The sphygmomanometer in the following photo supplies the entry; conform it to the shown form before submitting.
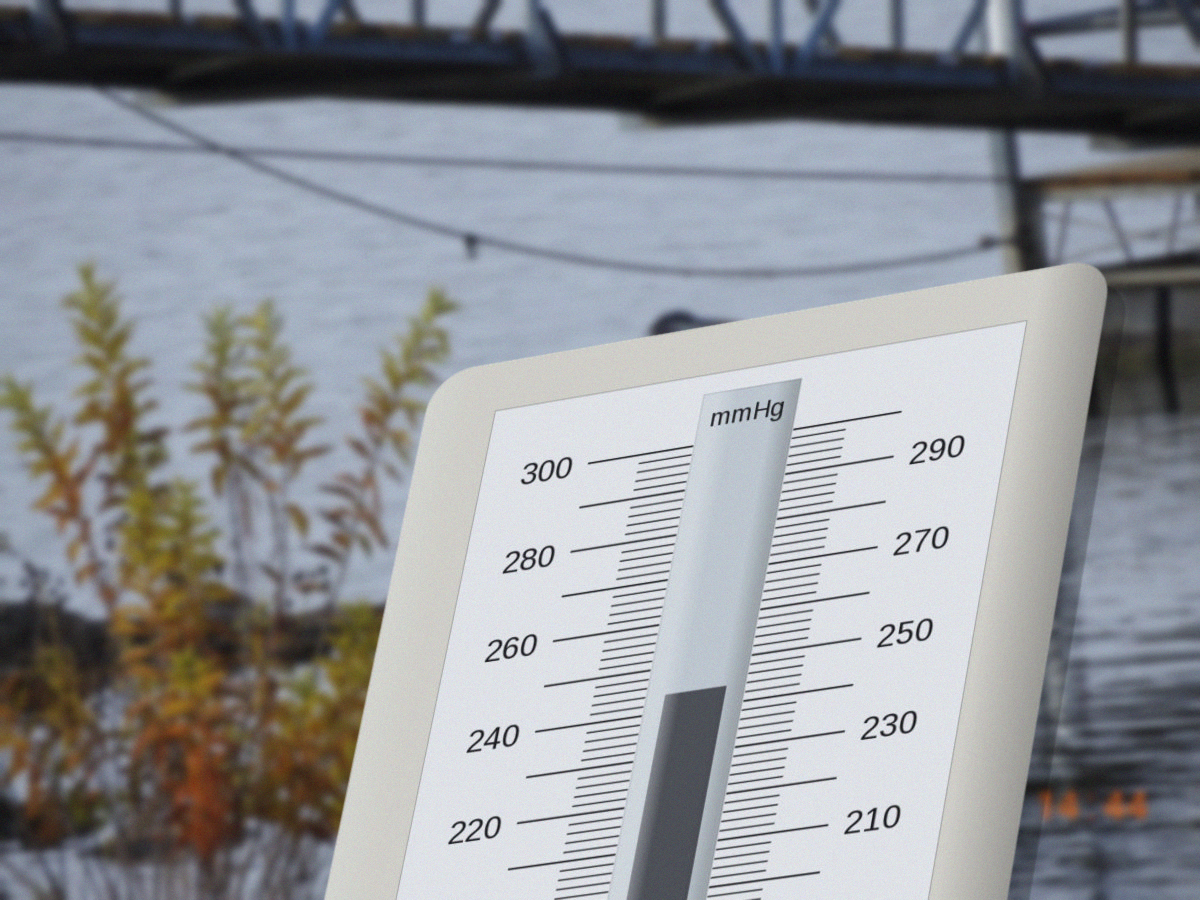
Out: 244mmHg
